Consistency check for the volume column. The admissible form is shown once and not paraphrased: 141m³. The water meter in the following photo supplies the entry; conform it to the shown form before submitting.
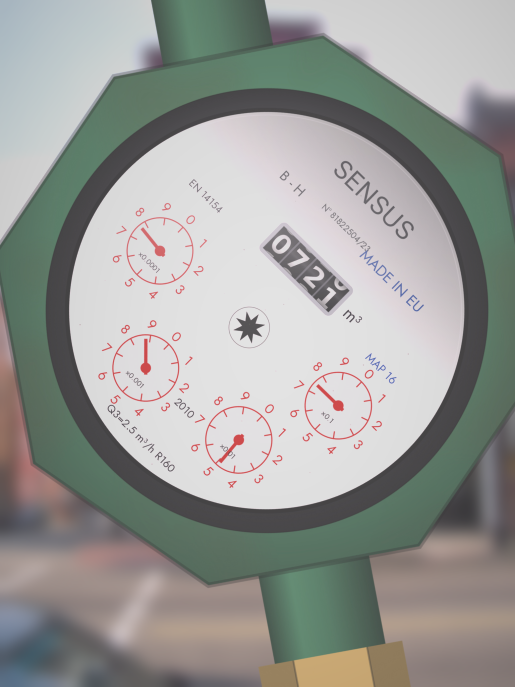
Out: 720.7487m³
